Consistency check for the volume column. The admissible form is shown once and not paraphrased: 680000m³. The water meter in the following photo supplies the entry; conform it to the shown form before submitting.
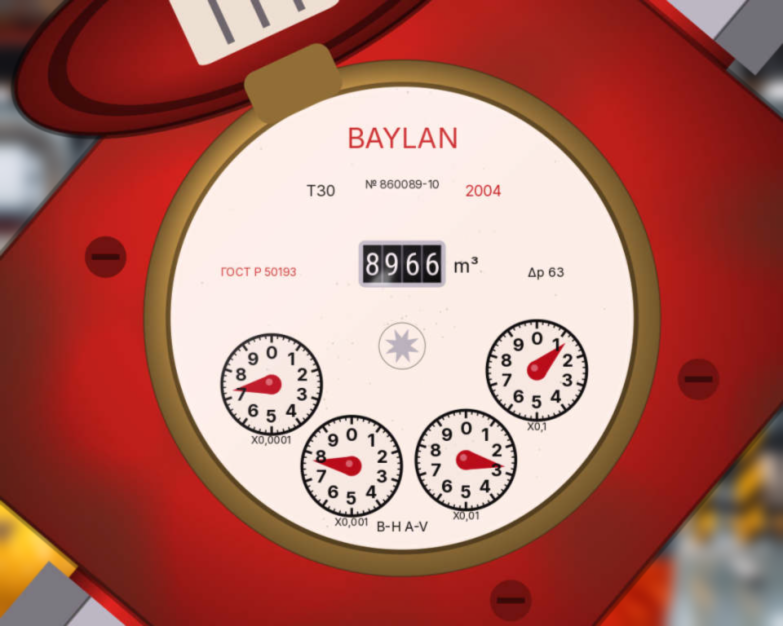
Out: 8966.1277m³
